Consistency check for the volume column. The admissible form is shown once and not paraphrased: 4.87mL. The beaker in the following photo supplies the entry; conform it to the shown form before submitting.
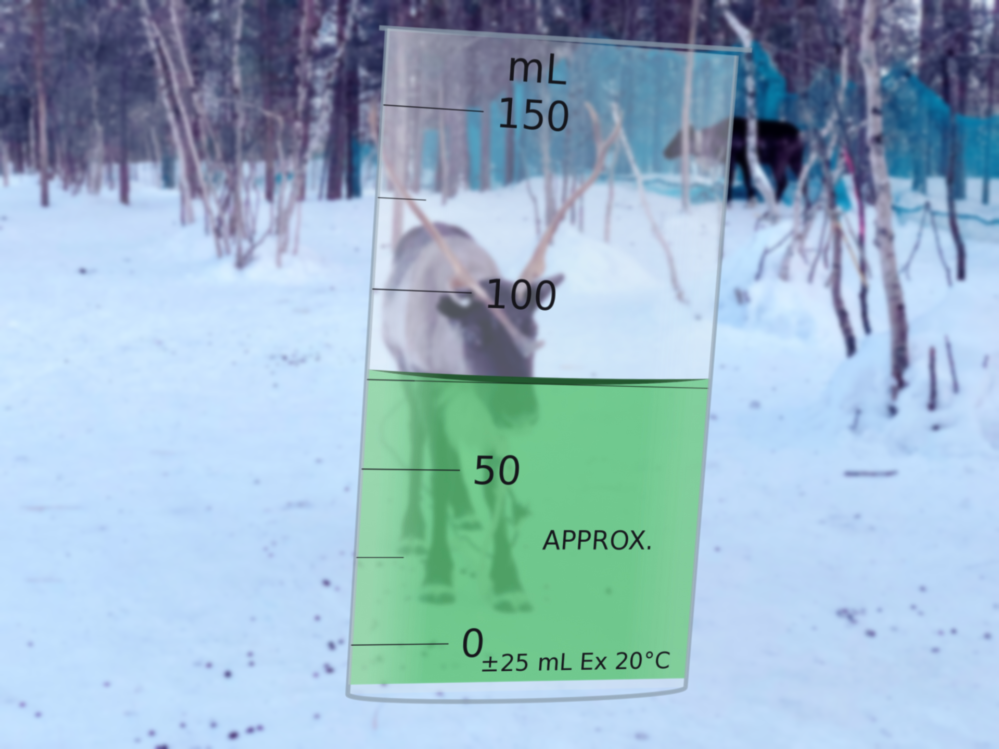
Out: 75mL
